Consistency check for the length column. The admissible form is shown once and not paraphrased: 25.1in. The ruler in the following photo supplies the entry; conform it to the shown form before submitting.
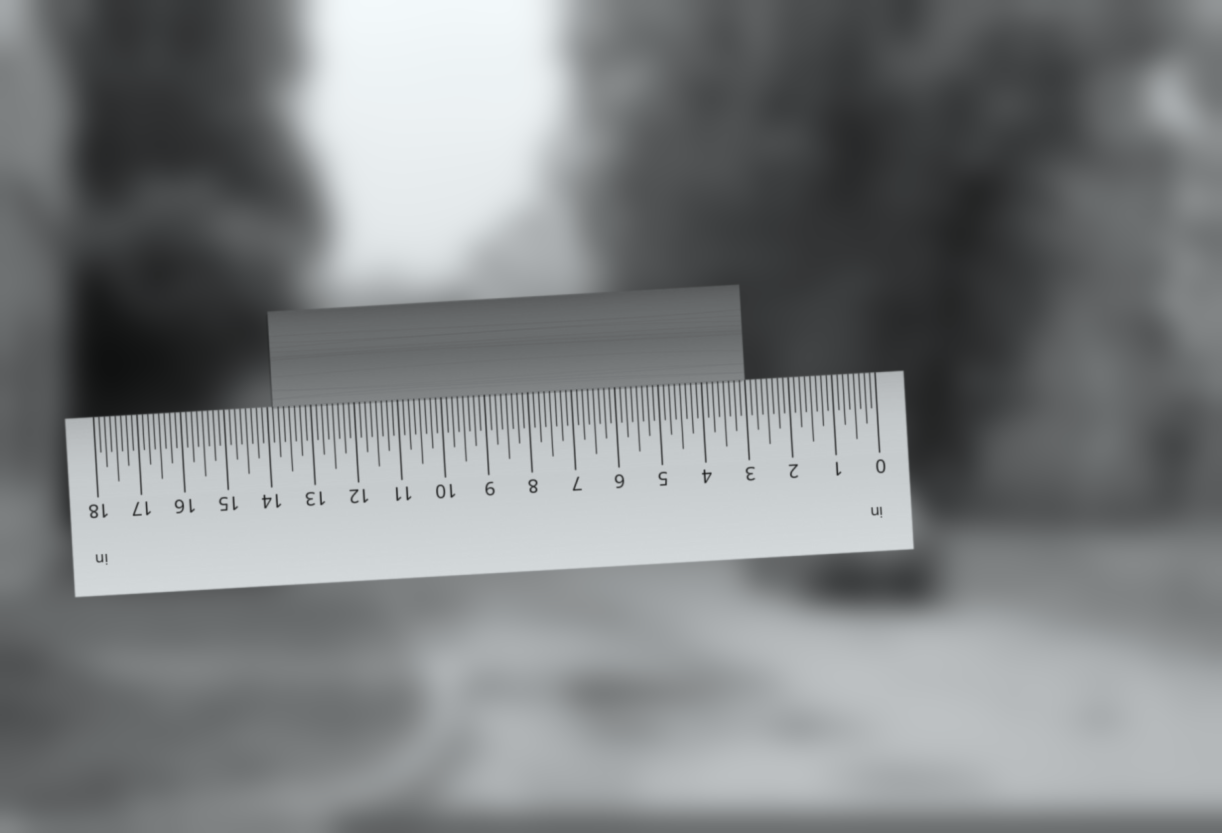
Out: 10.875in
